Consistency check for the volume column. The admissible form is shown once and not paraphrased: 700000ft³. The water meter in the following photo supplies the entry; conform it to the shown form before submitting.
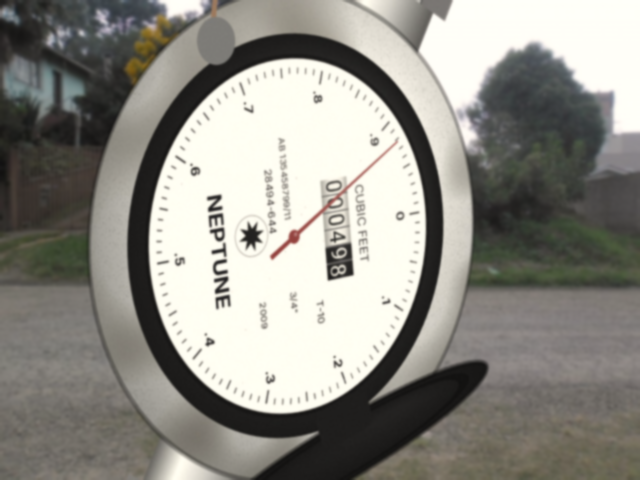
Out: 497.92ft³
